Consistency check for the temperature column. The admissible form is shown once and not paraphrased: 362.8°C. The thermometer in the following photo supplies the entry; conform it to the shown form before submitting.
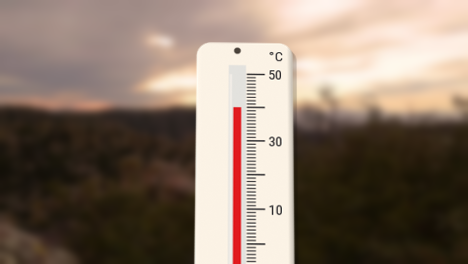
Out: 40°C
